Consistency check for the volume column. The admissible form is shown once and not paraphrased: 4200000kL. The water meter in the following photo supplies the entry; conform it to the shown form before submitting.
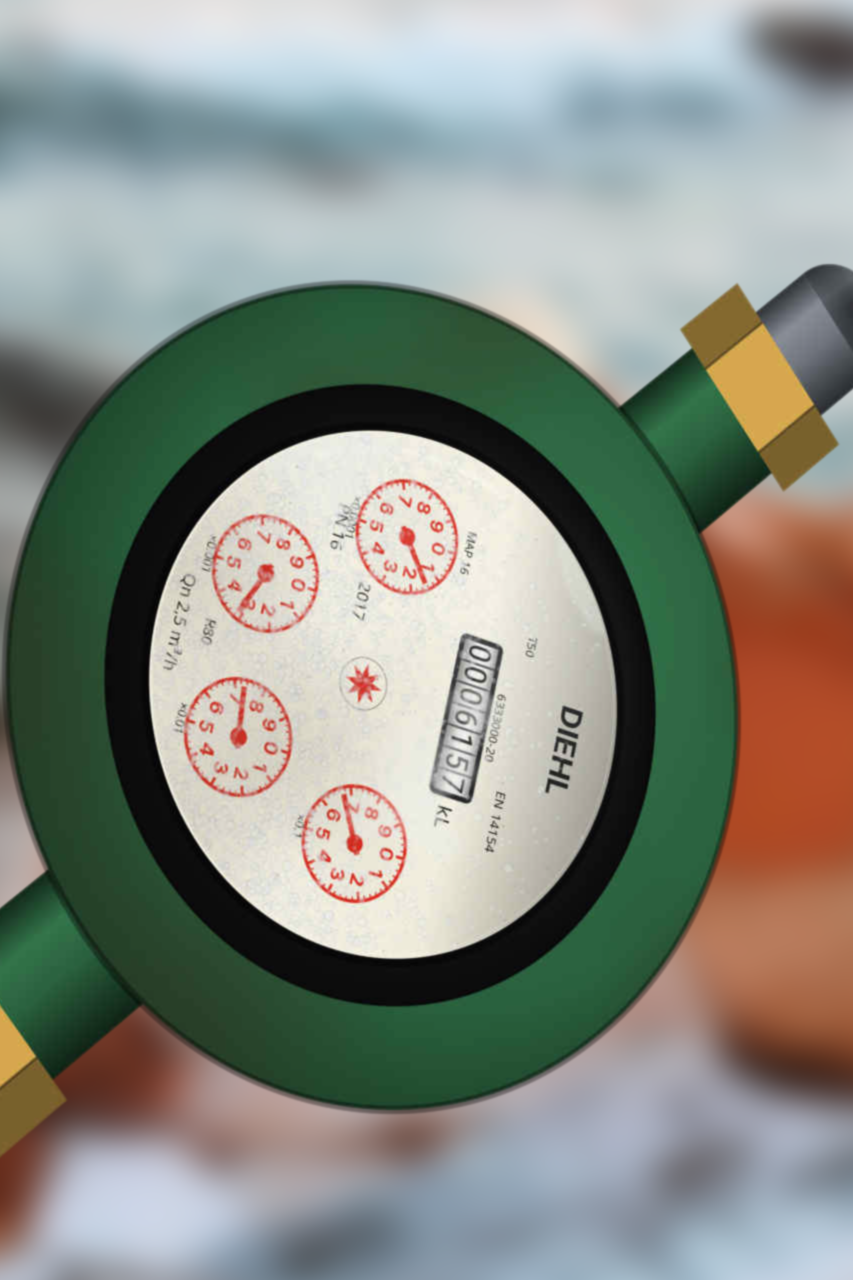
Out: 6157.6731kL
